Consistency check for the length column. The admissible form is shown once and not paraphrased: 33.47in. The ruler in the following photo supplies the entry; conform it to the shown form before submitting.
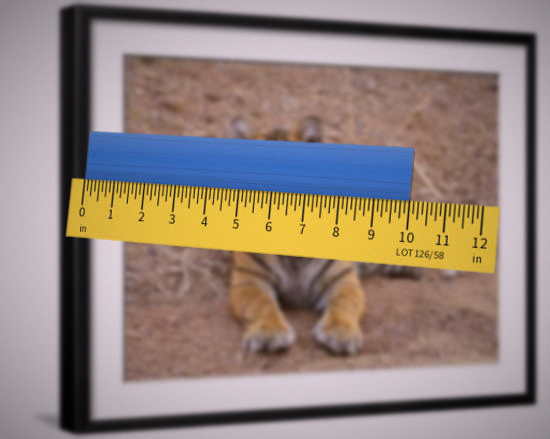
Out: 10in
